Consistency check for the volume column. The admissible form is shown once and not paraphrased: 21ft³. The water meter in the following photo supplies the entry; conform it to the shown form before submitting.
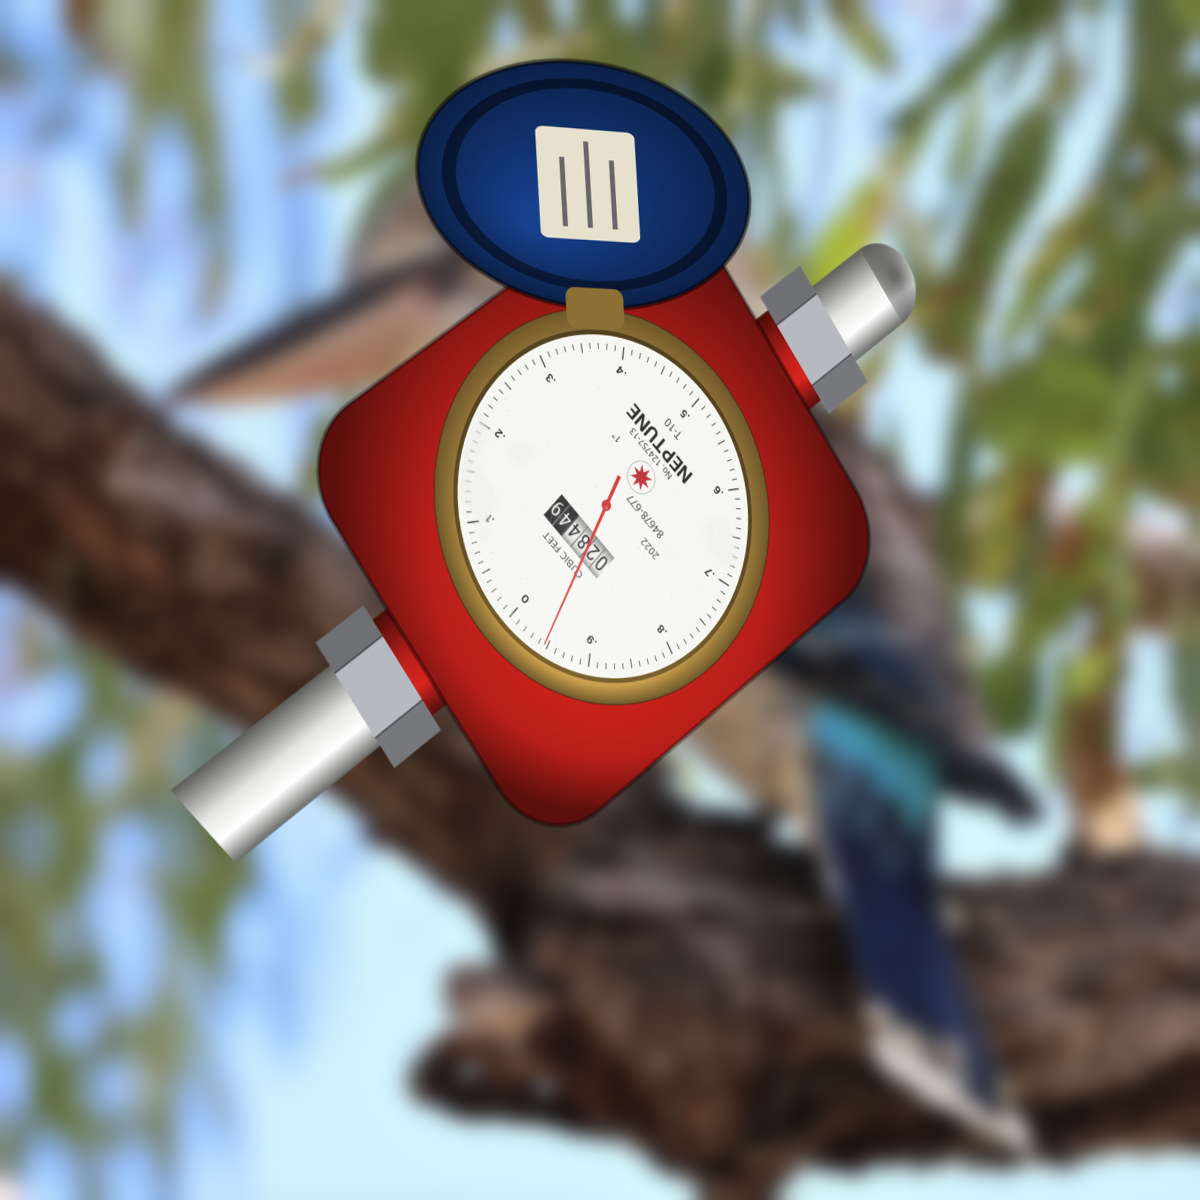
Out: 28448.95ft³
